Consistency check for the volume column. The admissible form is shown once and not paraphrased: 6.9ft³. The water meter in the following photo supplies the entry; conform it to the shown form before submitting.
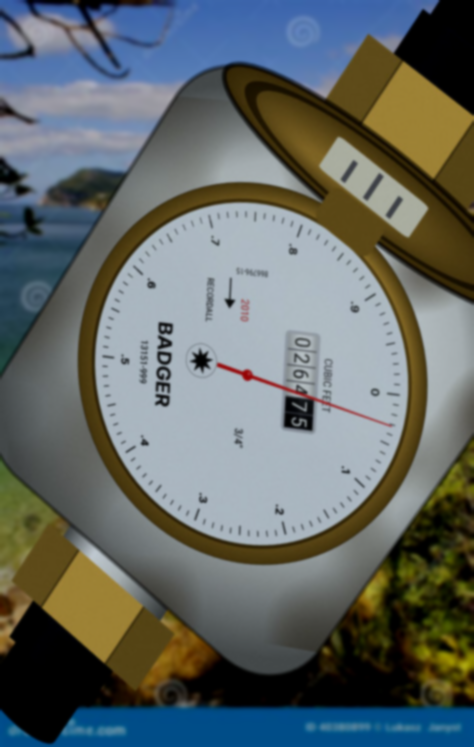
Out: 26475.03ft³
